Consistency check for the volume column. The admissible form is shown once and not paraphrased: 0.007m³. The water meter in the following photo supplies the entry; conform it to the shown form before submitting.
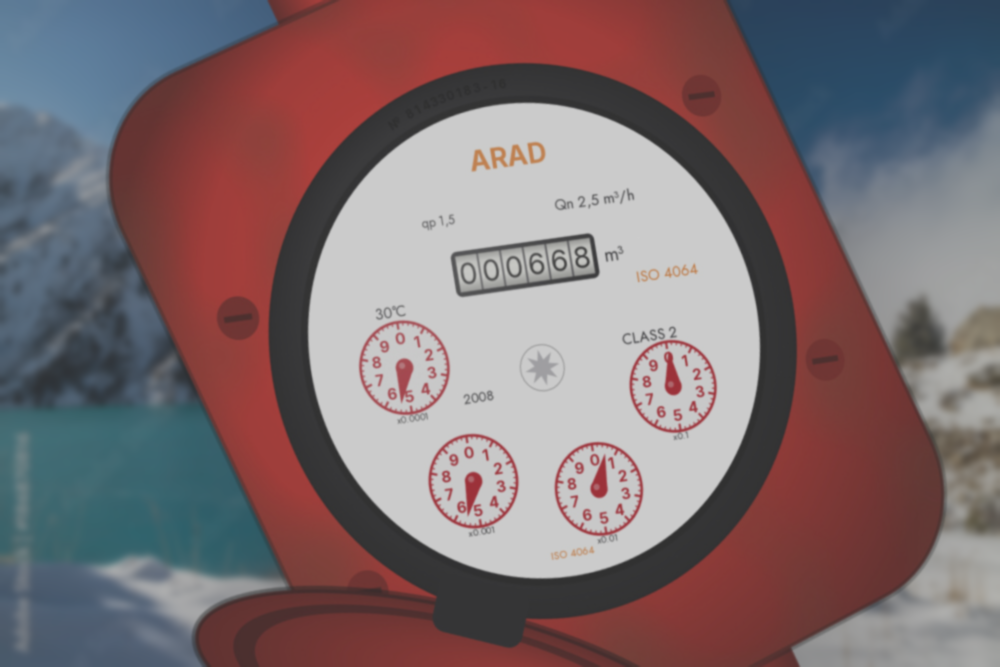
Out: 668.0055m³
